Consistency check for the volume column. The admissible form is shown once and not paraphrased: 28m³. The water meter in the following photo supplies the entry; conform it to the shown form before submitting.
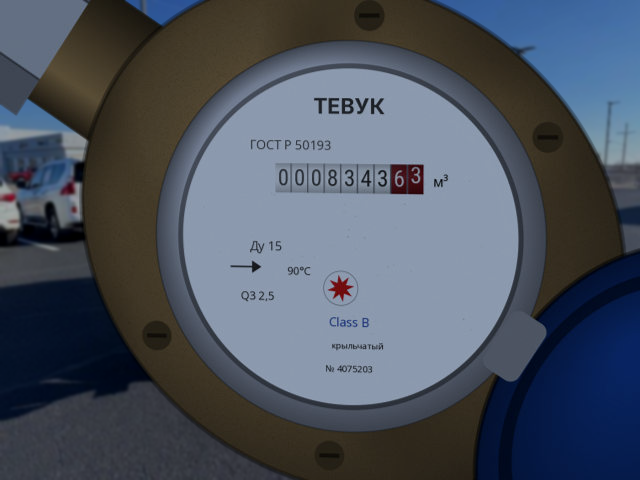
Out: 8343.63m³
